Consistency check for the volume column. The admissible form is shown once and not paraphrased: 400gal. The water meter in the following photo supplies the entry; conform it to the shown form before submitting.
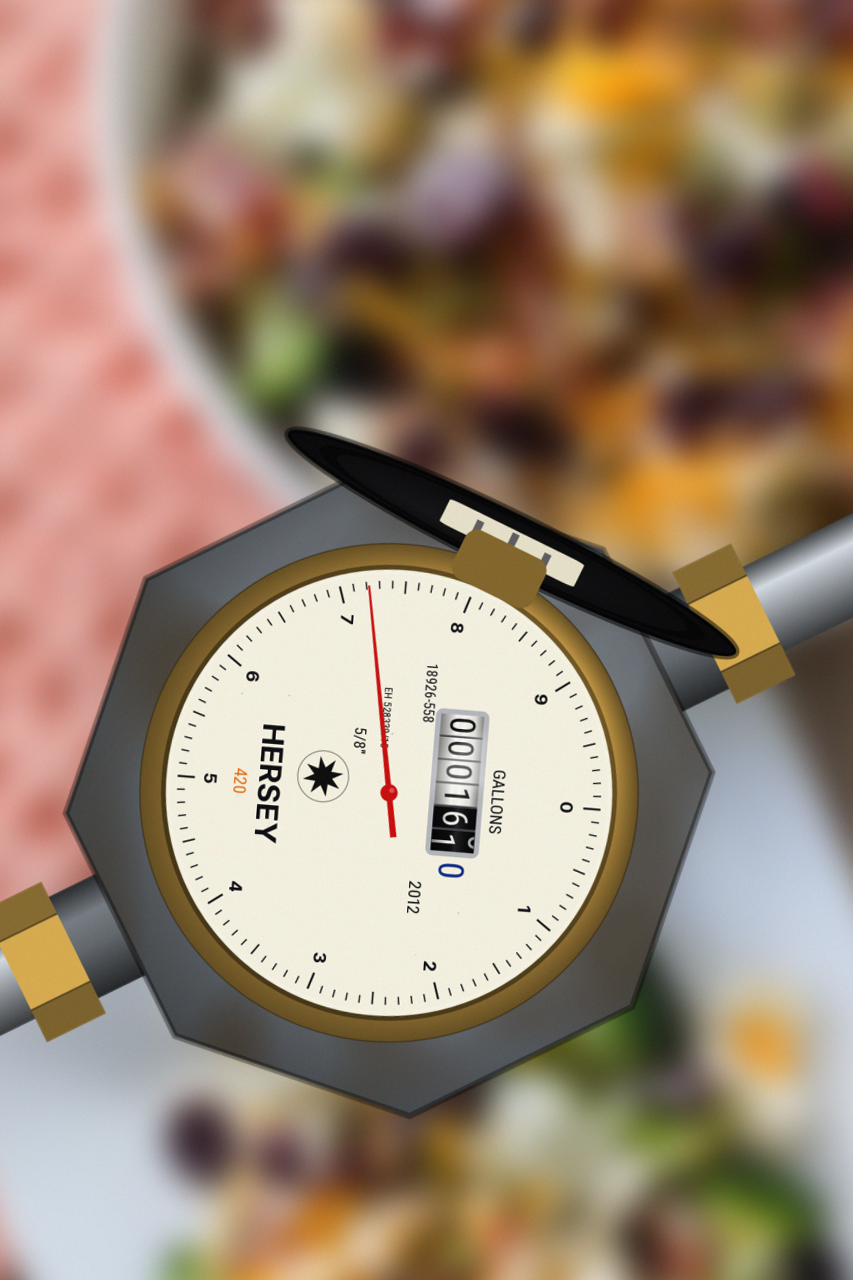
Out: 1607.2gal
